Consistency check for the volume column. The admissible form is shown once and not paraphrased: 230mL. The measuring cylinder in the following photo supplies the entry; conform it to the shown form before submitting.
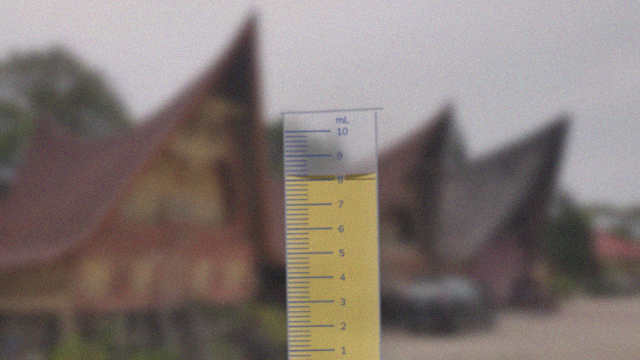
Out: 8mL
